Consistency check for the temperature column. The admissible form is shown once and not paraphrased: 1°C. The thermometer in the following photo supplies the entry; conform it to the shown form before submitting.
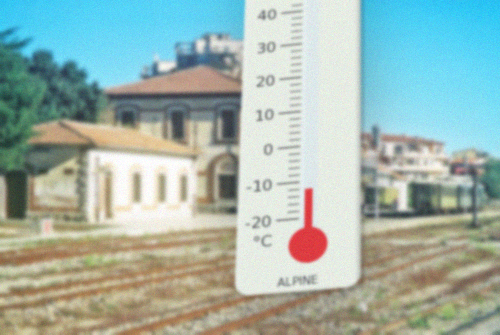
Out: -12°C
